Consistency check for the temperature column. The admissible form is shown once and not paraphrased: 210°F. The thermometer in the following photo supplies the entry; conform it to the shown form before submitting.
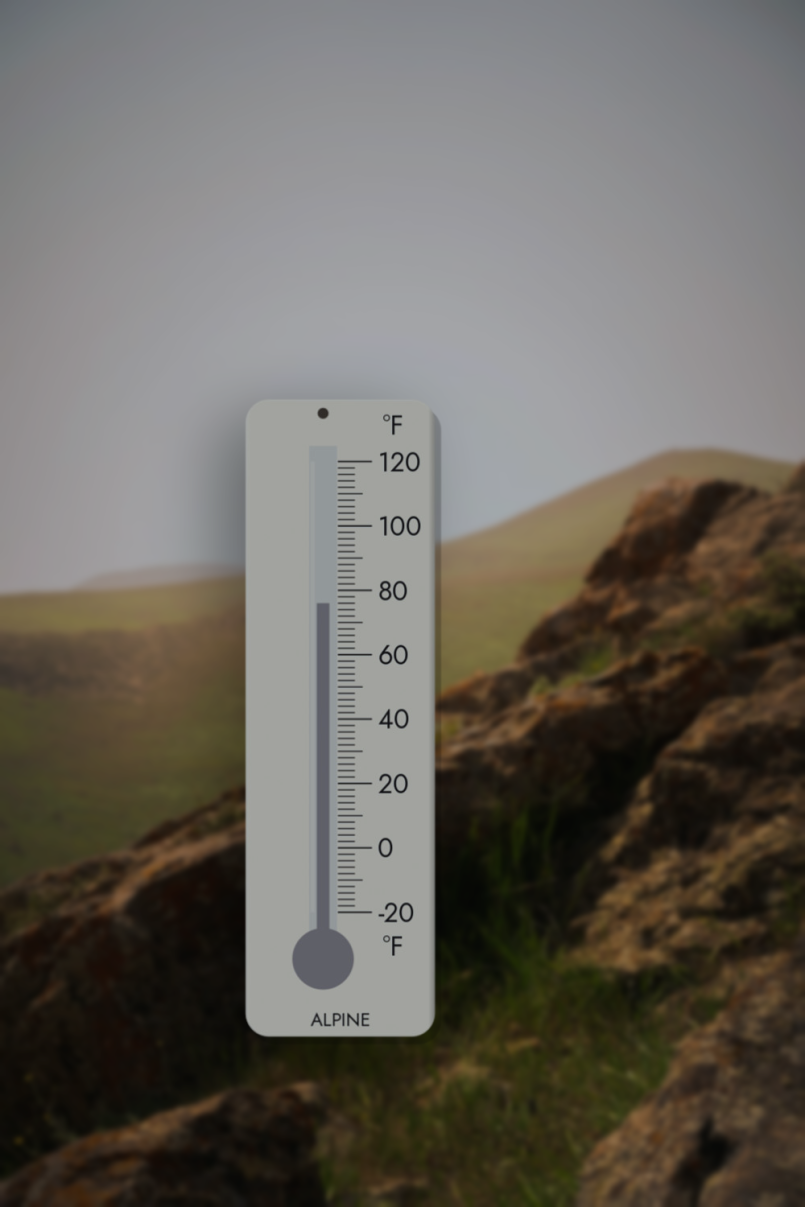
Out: 76°F
